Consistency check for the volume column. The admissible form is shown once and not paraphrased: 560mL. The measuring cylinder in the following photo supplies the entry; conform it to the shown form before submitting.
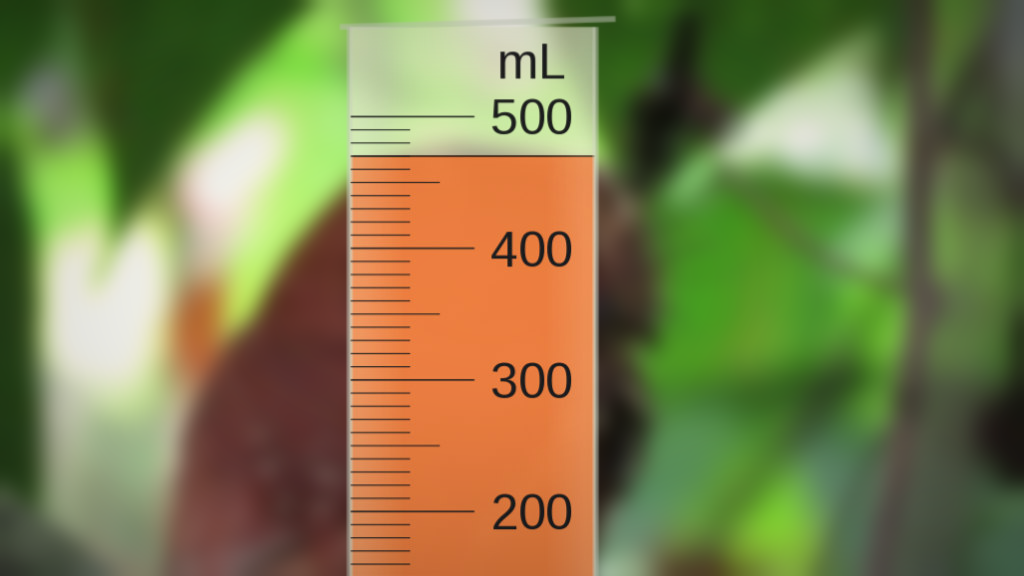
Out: 470mL
